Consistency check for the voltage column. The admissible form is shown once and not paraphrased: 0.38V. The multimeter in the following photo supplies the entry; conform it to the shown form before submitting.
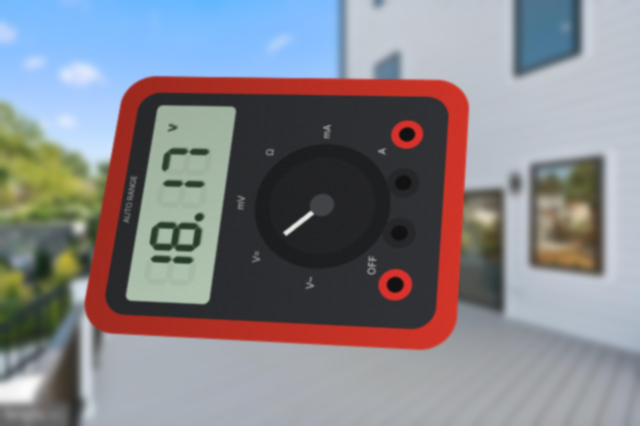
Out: 18.17V
